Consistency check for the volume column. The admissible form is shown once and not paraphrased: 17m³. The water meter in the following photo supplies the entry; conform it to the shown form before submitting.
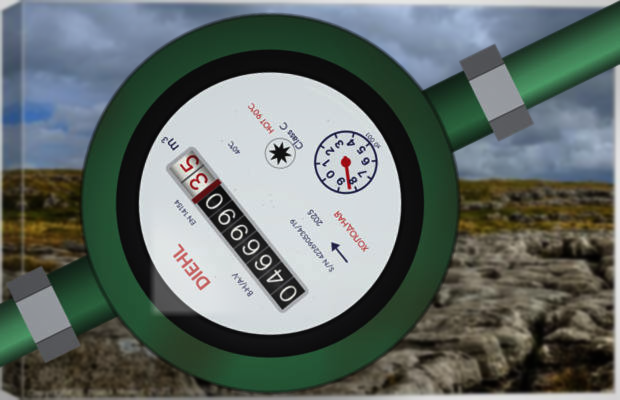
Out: 466990.348m³
